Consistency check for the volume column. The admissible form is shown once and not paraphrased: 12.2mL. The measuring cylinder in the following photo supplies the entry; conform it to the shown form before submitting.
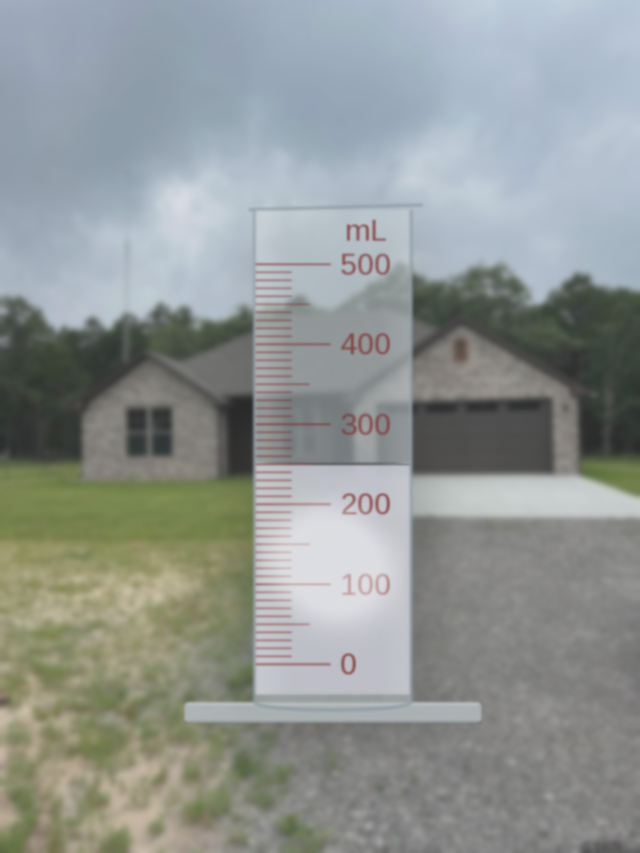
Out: 250mL
